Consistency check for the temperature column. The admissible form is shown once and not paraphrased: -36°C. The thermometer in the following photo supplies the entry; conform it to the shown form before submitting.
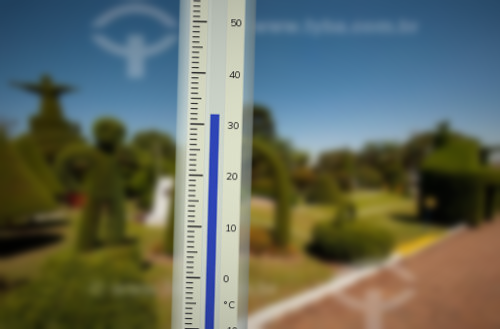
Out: 32°C
